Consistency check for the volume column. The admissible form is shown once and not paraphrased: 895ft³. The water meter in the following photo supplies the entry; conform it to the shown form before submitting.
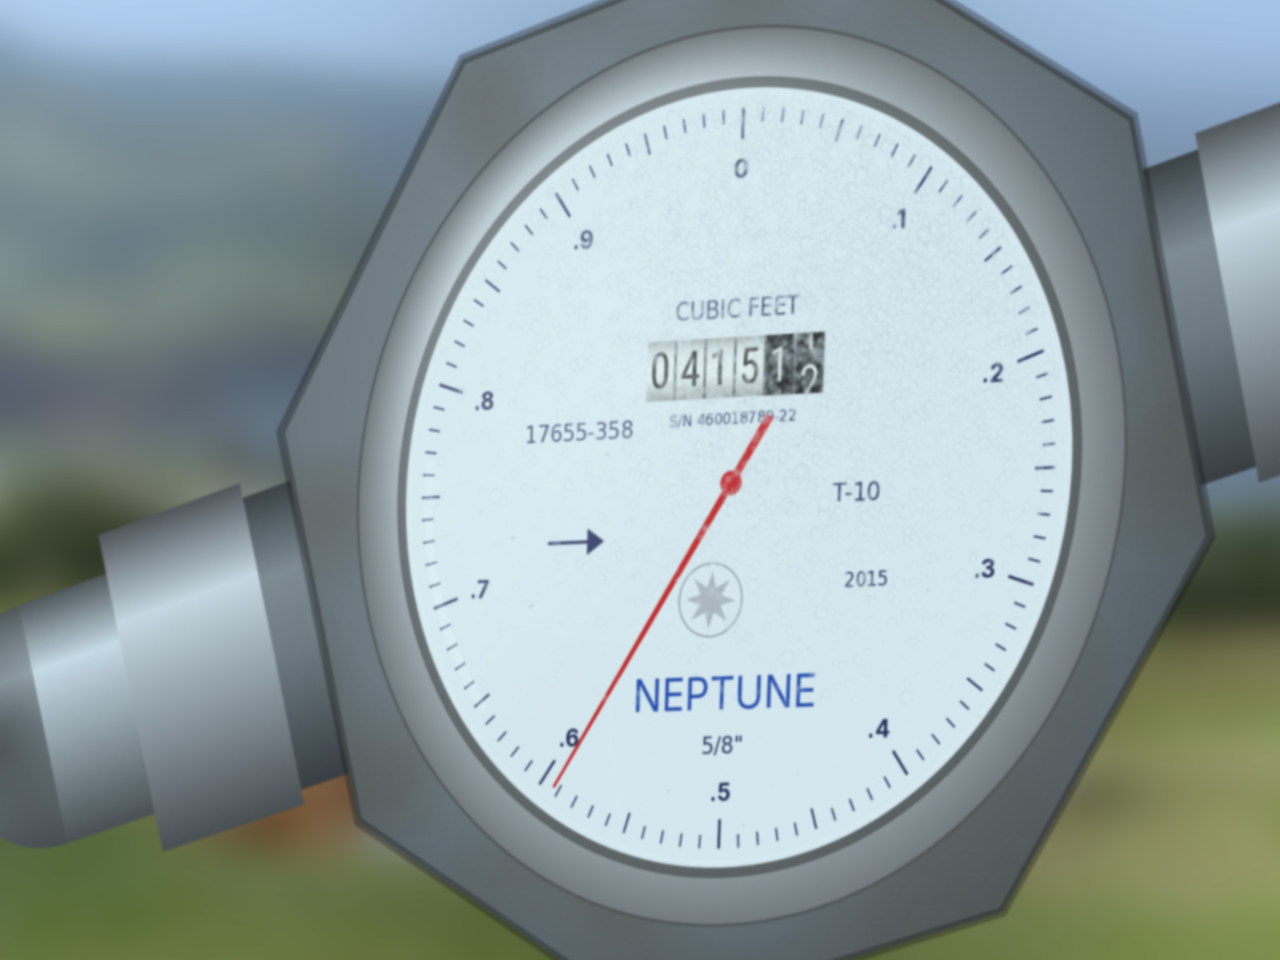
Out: 41511.59ft³
